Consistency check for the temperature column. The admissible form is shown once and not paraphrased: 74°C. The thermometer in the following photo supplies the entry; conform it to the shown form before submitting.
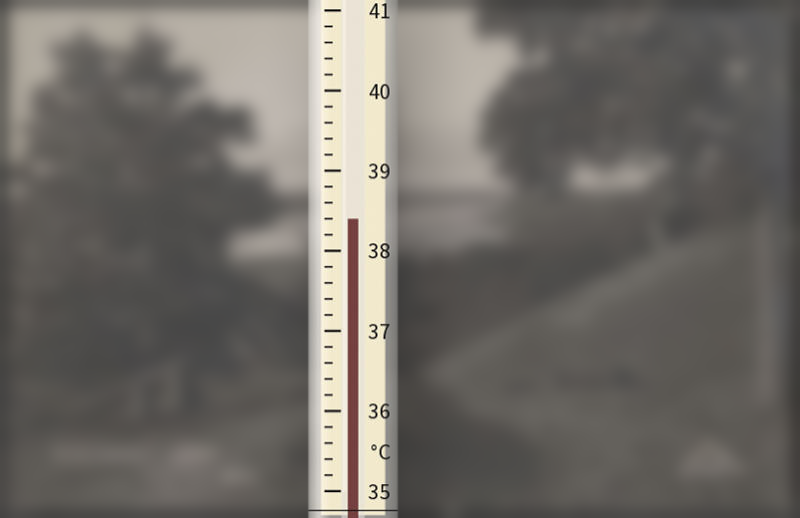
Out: 38.4°C
